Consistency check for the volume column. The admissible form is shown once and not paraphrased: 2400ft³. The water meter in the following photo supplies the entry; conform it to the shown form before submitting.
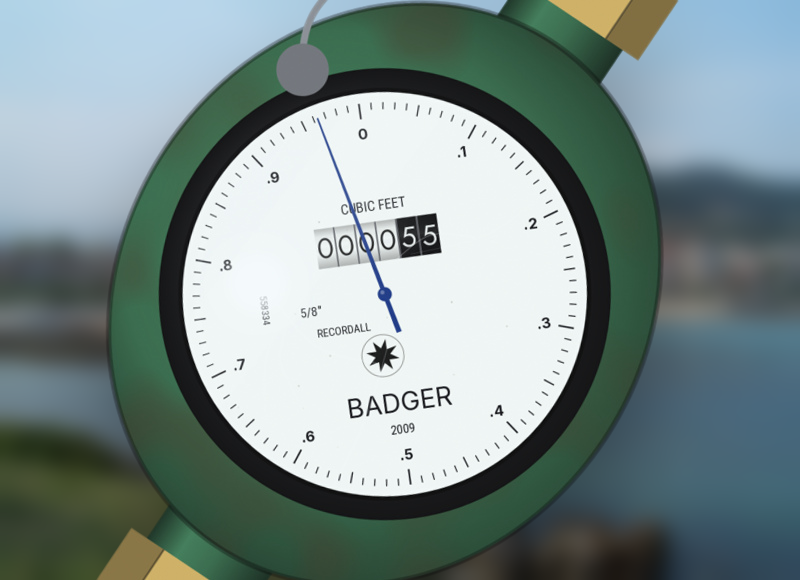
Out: 54.96ft³
